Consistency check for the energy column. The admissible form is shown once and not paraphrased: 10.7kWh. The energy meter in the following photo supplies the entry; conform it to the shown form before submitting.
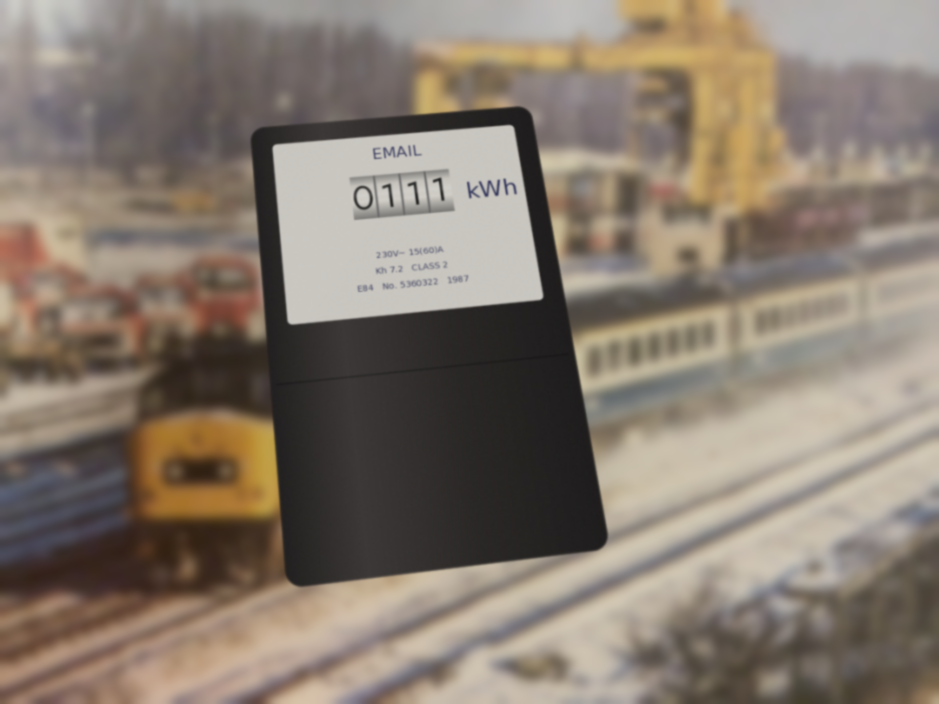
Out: 111kWh
